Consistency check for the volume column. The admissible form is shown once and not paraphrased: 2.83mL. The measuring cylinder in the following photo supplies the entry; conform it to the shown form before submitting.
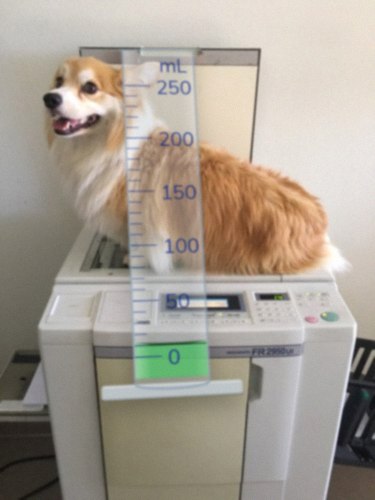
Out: 10mL
